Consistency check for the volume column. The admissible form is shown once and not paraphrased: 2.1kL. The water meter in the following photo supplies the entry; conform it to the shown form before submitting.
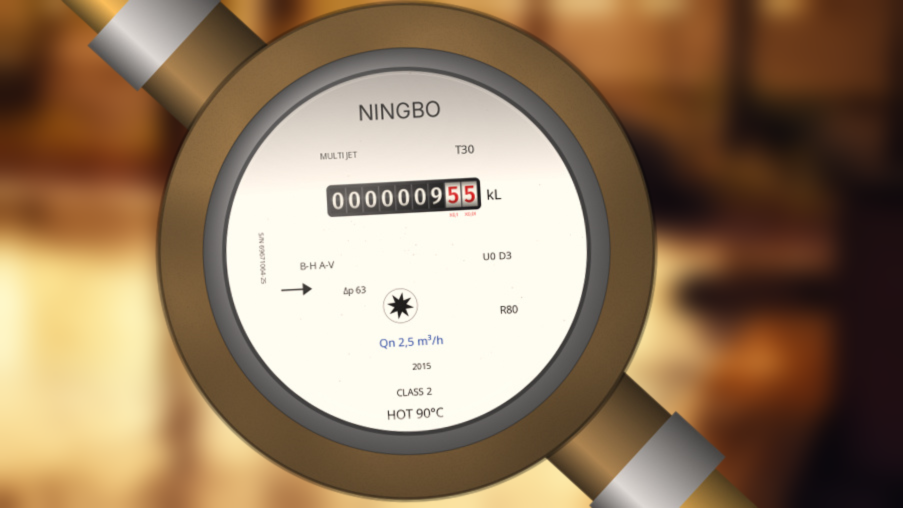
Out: 9.55kL
